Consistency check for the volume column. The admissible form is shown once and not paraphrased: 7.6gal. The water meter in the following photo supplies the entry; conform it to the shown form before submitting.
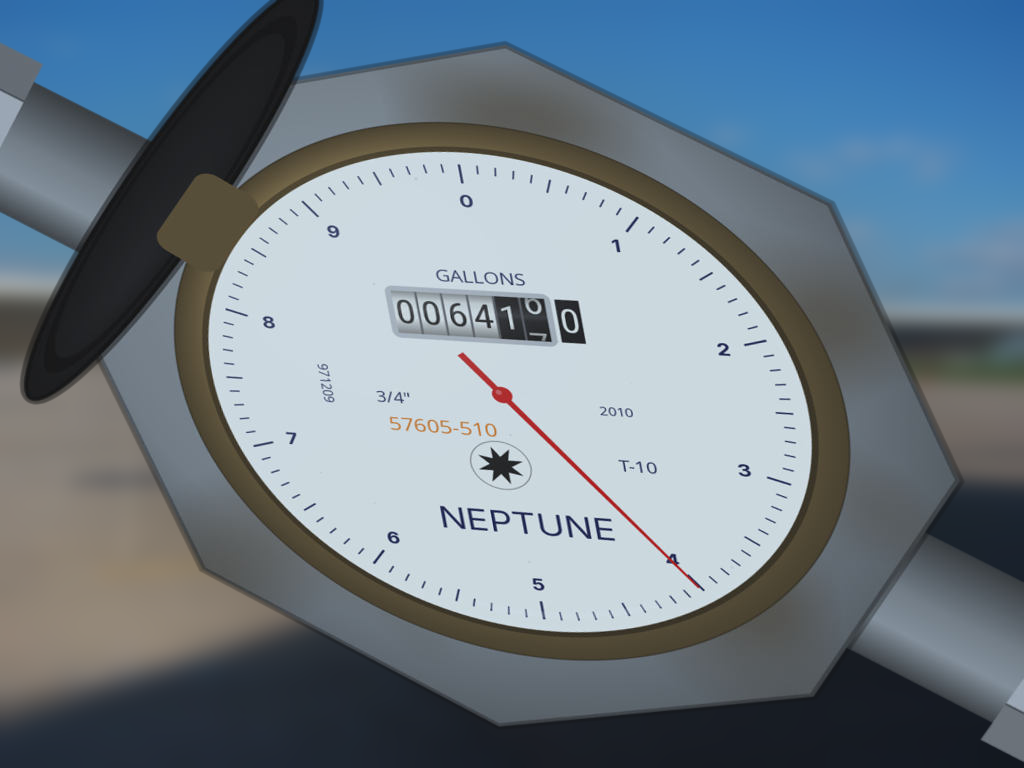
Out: 64164.0gal
